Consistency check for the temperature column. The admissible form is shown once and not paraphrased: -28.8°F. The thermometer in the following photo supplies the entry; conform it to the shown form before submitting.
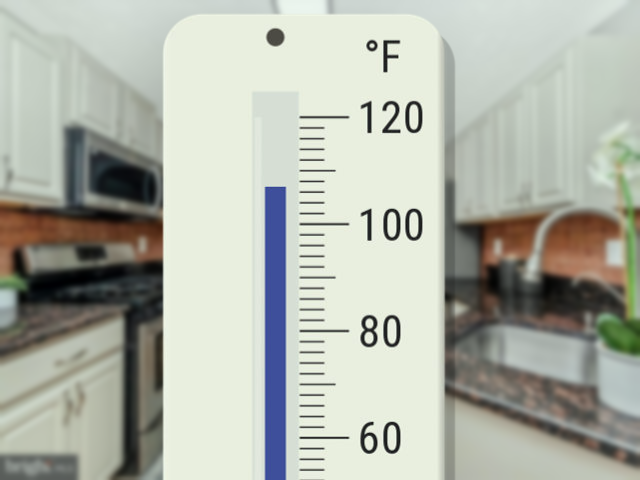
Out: 107°F
